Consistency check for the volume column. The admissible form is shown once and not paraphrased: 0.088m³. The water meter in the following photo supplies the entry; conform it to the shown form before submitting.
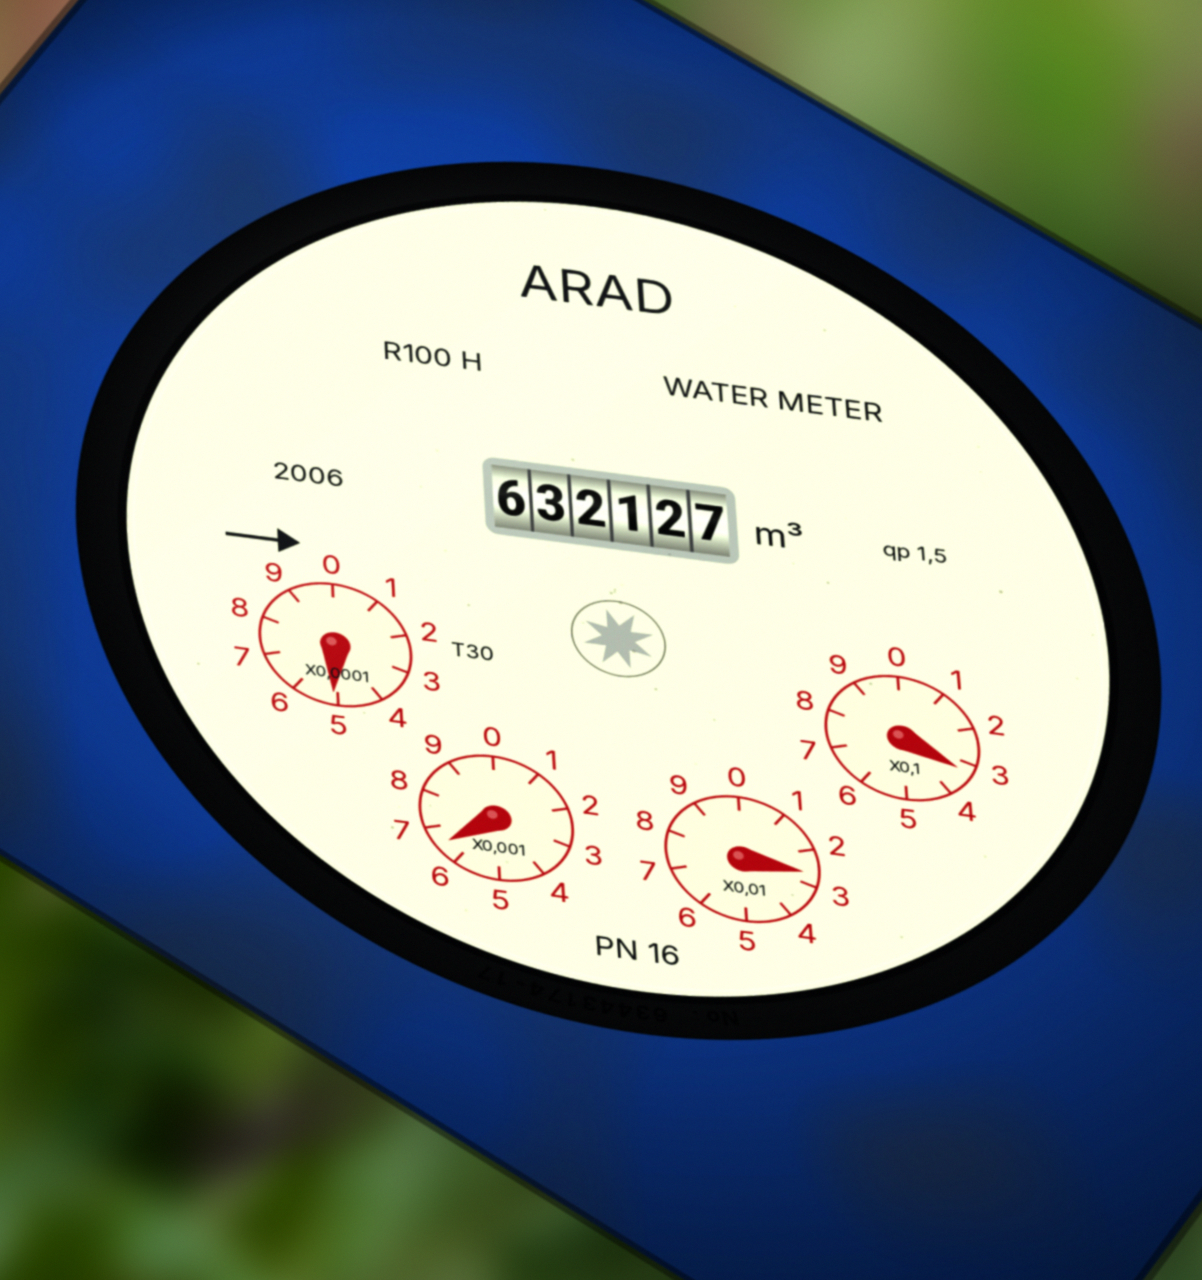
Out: 632127.3265m³
